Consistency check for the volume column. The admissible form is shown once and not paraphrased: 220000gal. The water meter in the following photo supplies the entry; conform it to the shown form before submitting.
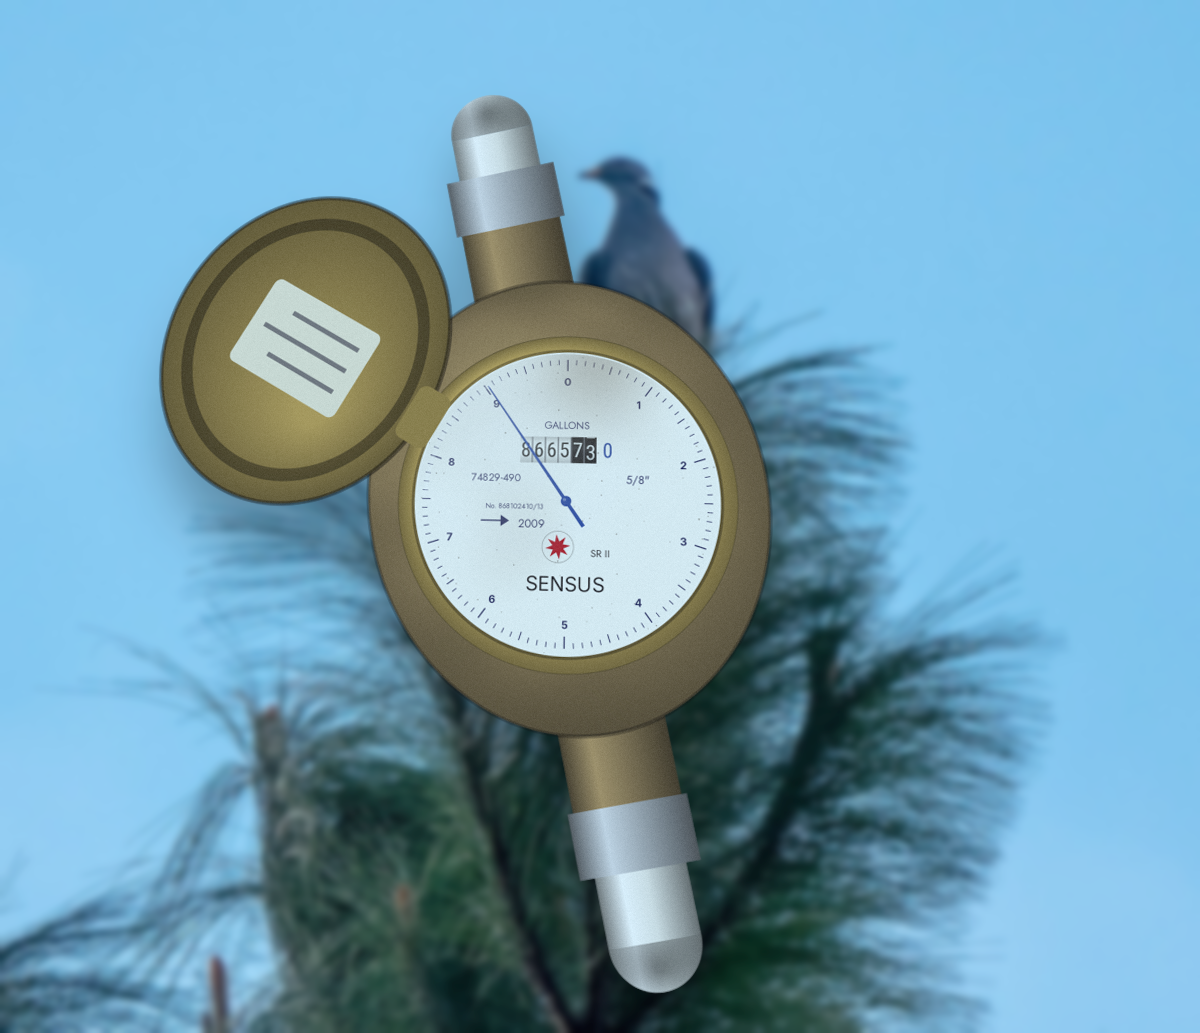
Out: 8665729.0gal
